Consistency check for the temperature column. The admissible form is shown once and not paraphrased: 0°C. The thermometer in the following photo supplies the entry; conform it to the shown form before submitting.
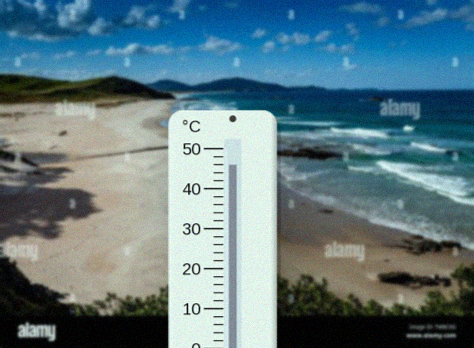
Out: 46°C
